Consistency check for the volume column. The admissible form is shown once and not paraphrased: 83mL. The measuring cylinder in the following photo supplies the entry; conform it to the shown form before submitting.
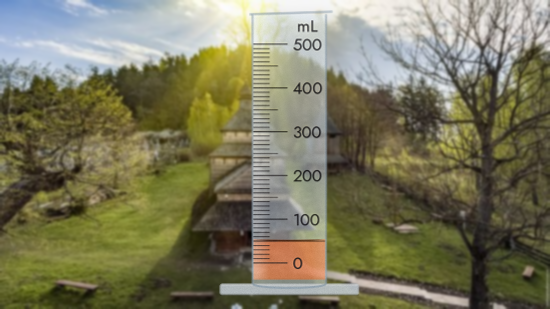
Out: 50mL
